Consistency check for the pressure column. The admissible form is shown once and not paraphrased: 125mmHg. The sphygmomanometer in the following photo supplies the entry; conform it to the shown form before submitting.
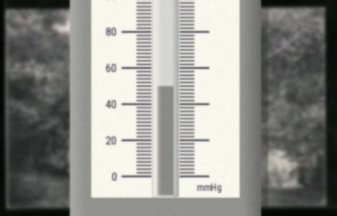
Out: 50mmHg
